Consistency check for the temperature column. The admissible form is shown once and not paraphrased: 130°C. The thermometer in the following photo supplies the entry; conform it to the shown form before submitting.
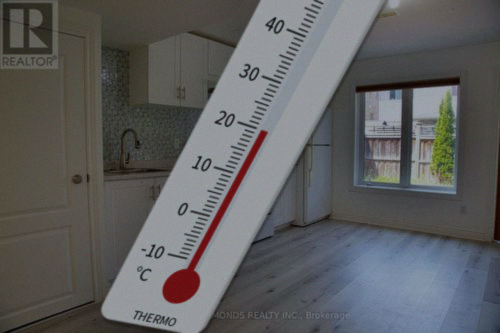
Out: 20°C
